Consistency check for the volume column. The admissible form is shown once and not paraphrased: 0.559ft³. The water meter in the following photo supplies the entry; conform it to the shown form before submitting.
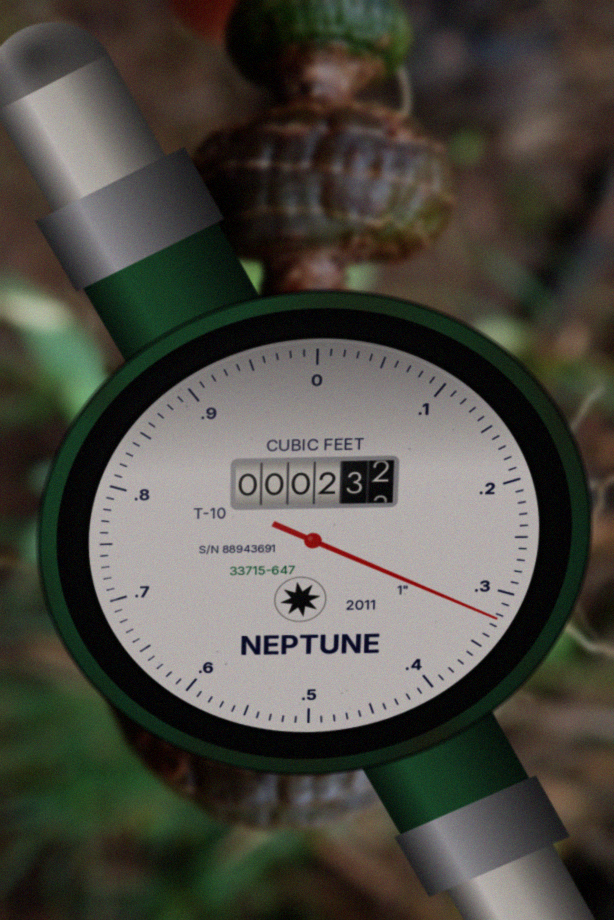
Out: 232.32ft³
